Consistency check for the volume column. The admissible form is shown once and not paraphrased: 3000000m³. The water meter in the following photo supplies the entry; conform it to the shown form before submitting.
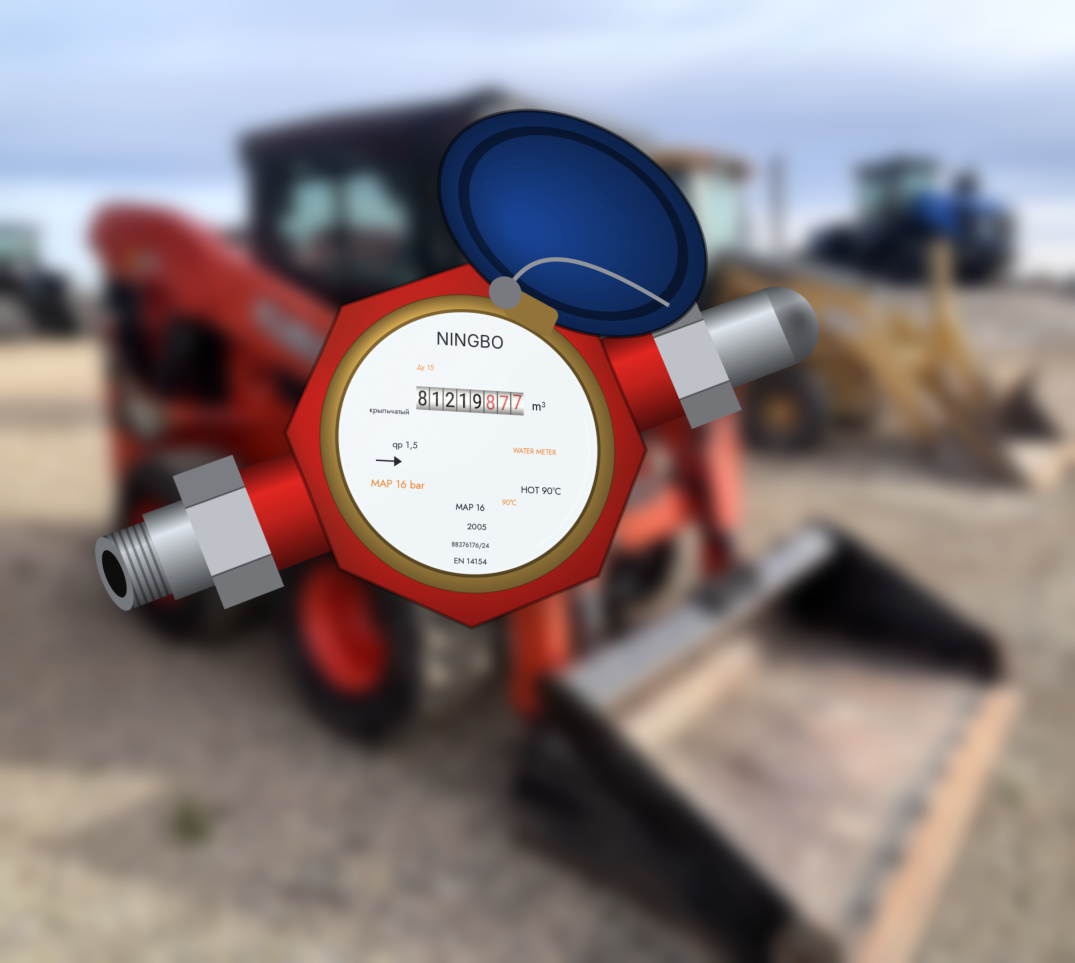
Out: 81219.877m³
